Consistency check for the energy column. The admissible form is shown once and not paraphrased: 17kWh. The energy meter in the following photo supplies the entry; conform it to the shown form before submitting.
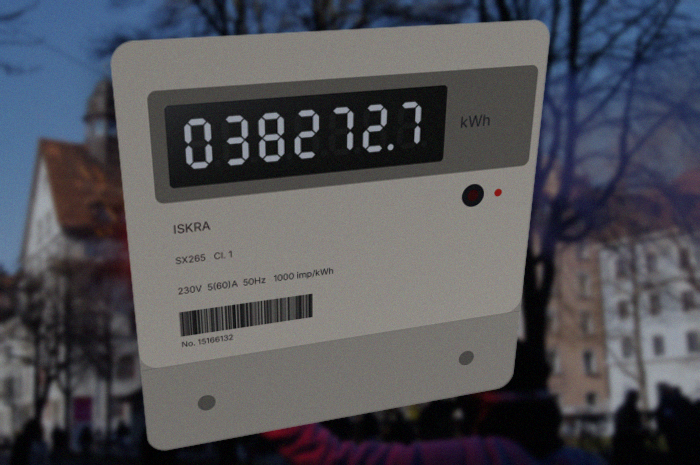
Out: 38272.7kWh
